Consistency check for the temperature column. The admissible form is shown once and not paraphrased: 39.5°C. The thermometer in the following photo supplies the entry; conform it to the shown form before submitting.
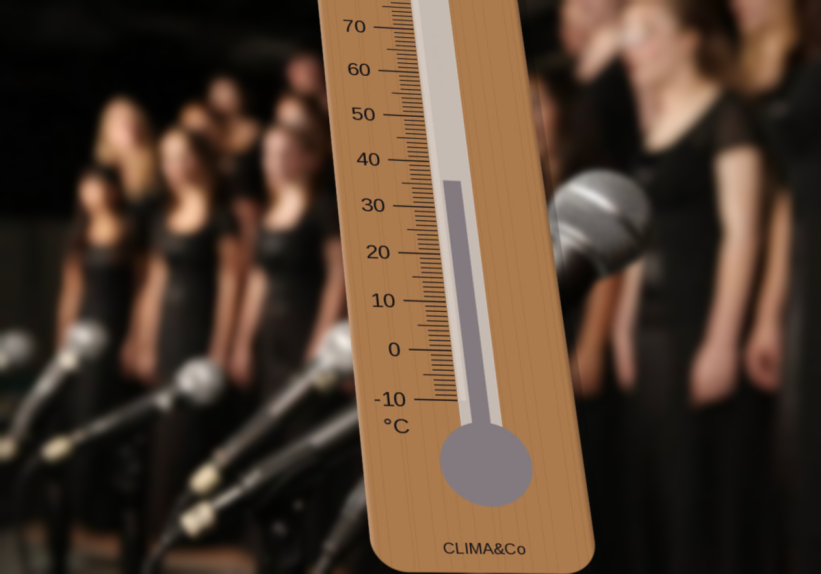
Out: 36°C
